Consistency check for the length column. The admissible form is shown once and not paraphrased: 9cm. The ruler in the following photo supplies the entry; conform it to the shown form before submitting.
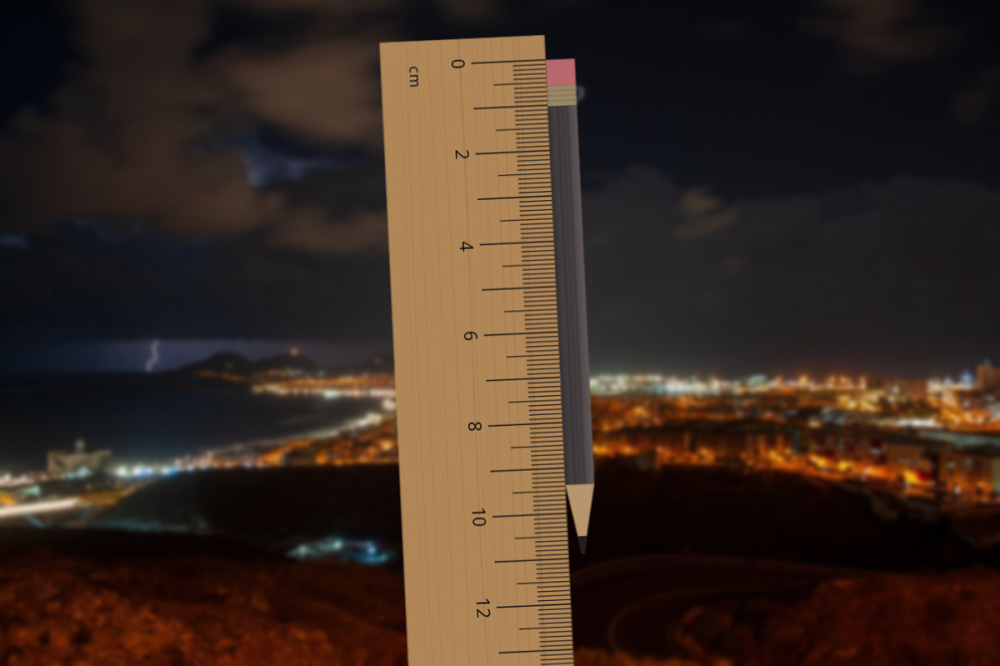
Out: 10.9cm
